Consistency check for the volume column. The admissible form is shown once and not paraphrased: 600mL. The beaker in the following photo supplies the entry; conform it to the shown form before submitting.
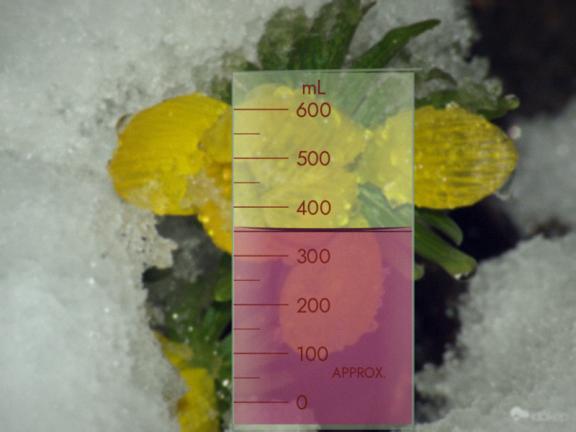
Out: 350mL
